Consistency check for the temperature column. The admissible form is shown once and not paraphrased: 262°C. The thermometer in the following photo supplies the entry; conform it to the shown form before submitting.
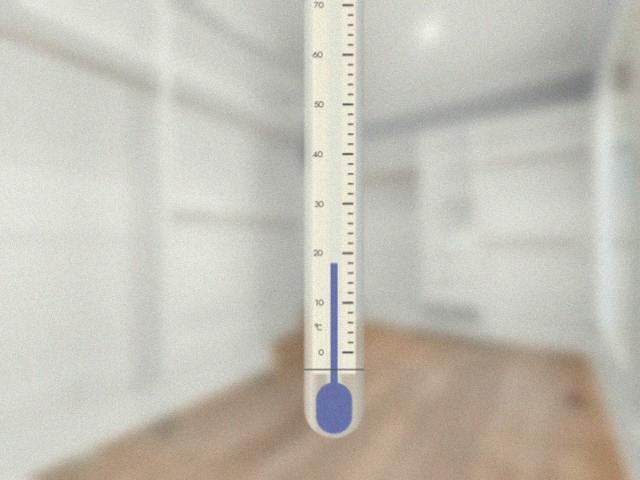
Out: 18°C
